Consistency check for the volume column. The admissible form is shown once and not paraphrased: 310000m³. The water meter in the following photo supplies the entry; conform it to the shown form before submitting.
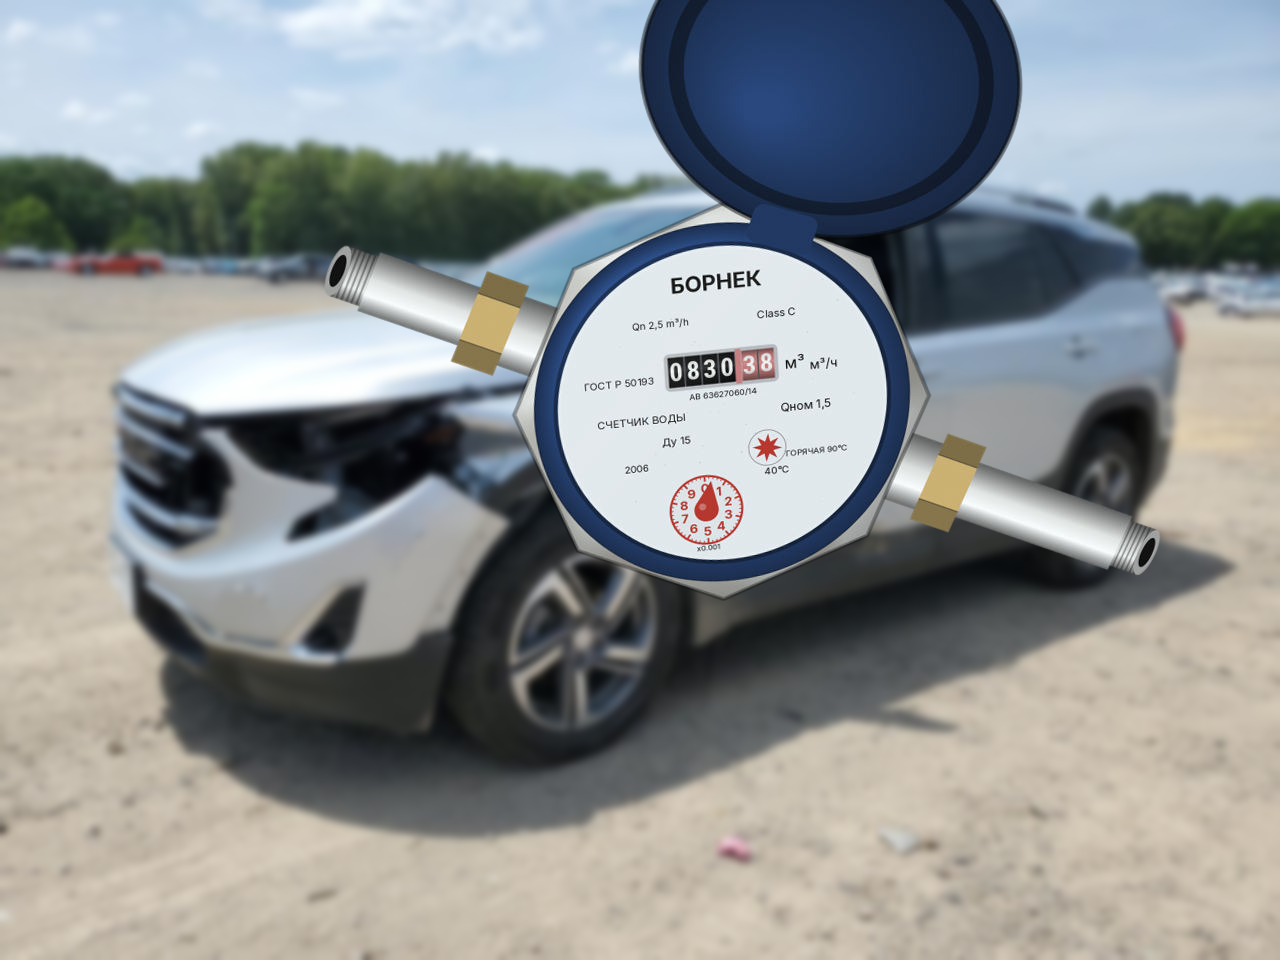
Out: 830.380m³
